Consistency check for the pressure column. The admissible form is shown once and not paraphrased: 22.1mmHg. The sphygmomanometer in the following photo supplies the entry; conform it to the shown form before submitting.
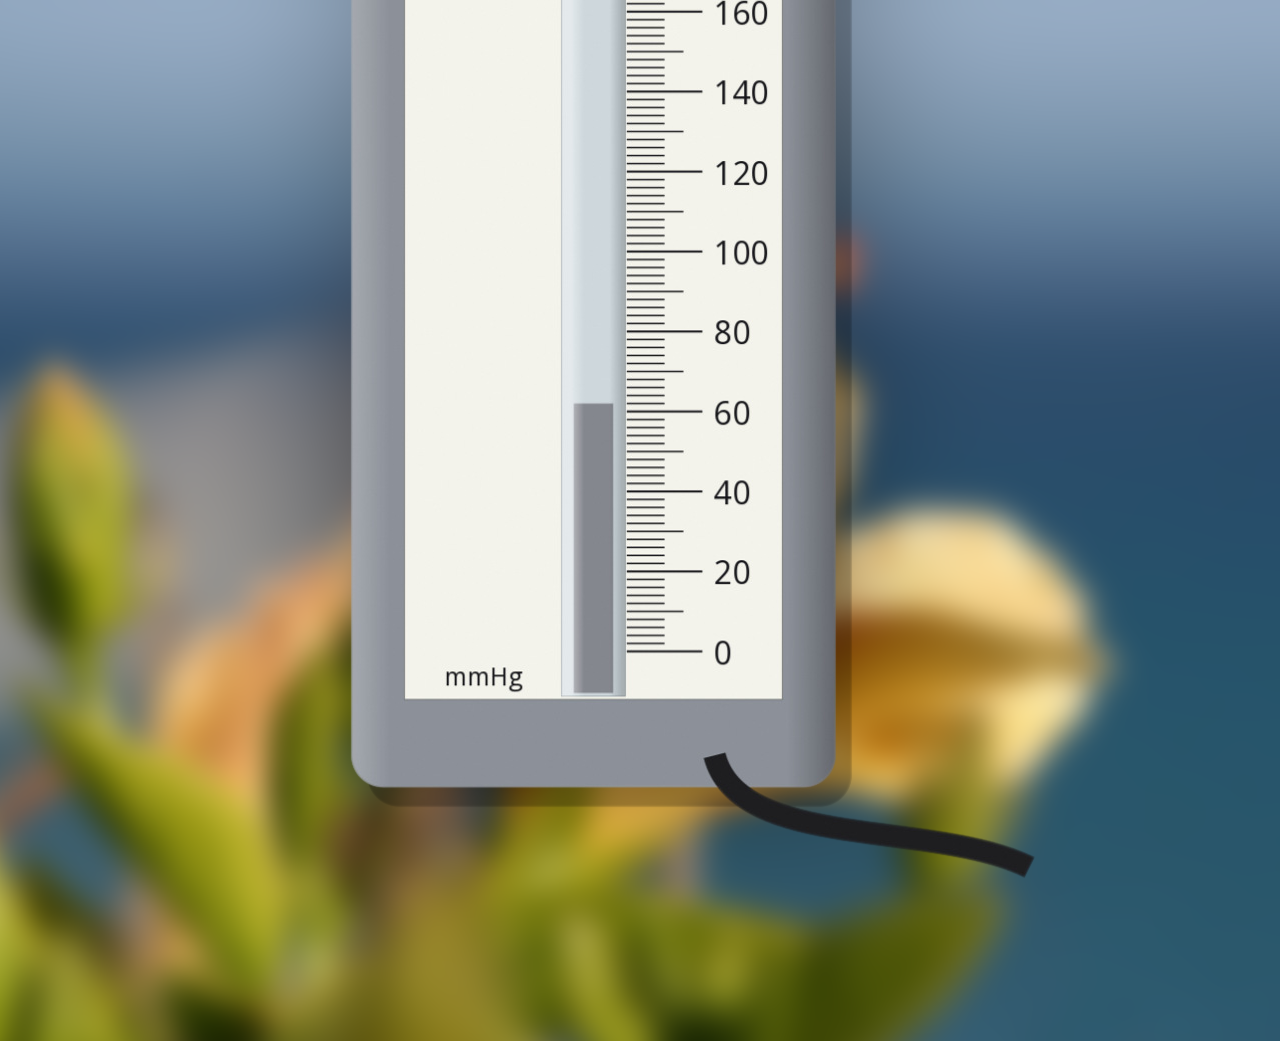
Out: 62mmHg
